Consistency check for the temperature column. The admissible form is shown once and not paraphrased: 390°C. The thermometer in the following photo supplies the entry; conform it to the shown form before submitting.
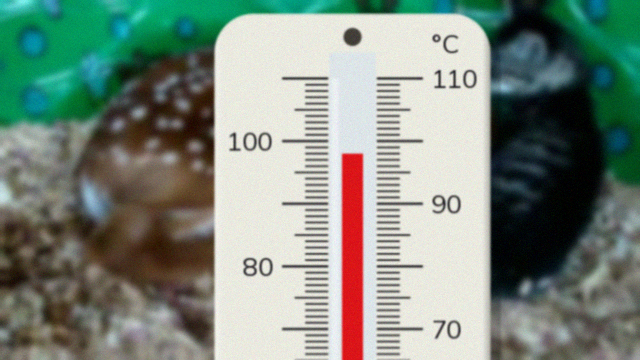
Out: 98°C
